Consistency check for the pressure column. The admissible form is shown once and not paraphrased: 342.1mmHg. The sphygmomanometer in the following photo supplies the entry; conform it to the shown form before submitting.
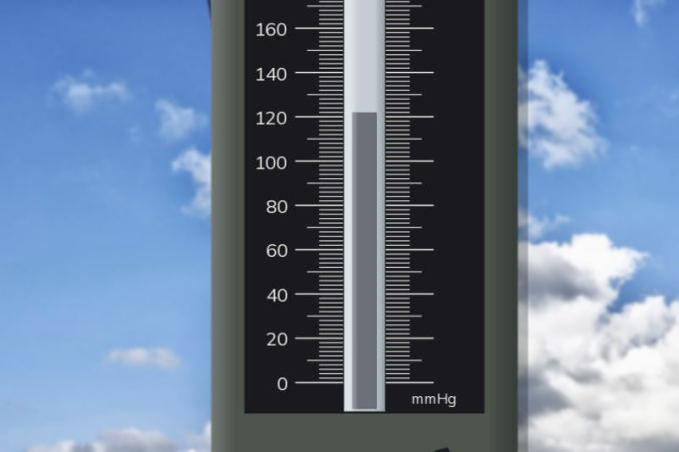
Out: 122mmHg
